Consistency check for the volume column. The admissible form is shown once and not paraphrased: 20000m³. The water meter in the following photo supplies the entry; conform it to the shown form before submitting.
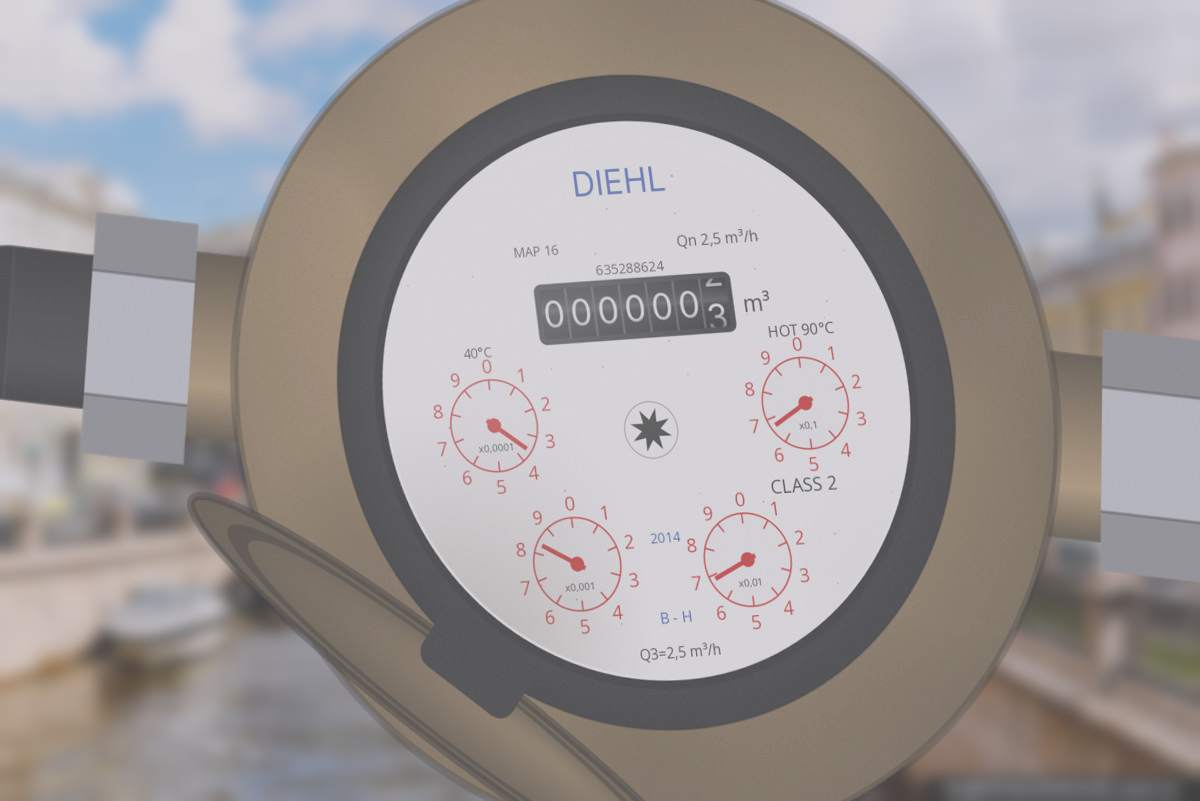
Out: 2.6683m³
